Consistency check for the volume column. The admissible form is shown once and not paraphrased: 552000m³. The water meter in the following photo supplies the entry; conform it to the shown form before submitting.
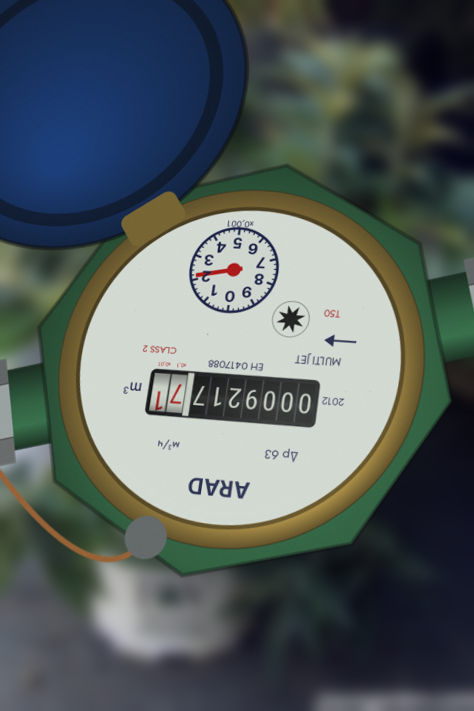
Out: 9217.712m³
